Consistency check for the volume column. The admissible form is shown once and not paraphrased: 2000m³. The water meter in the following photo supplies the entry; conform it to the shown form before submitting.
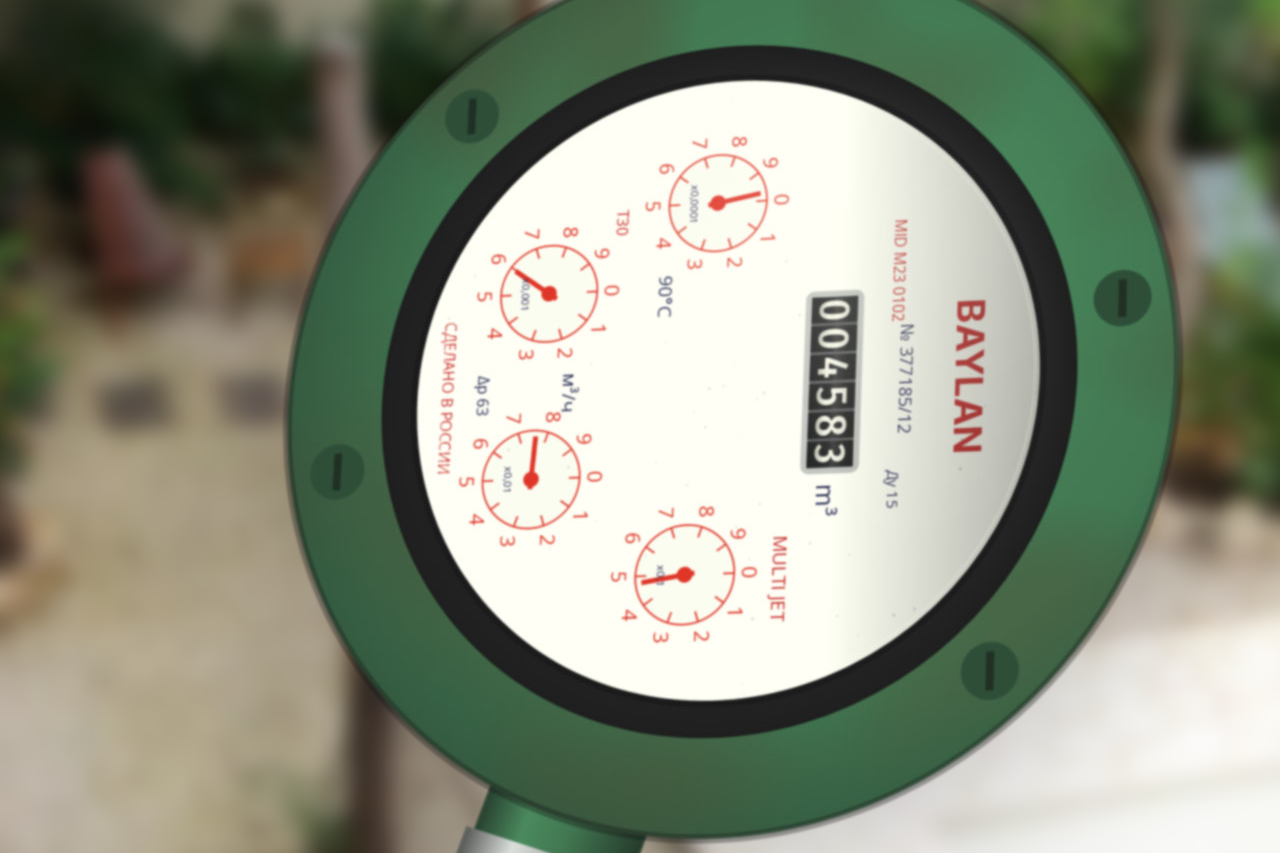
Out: 4583.4759m³
